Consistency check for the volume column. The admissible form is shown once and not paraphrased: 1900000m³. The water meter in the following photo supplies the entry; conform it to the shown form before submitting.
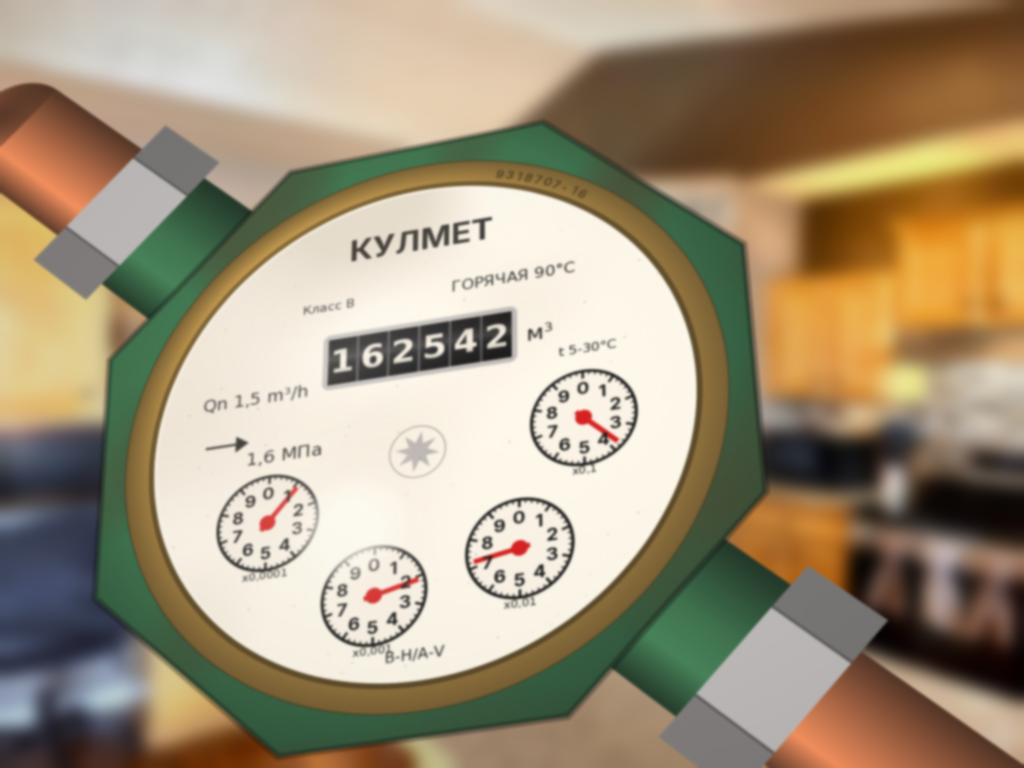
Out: 162542.3721m³
